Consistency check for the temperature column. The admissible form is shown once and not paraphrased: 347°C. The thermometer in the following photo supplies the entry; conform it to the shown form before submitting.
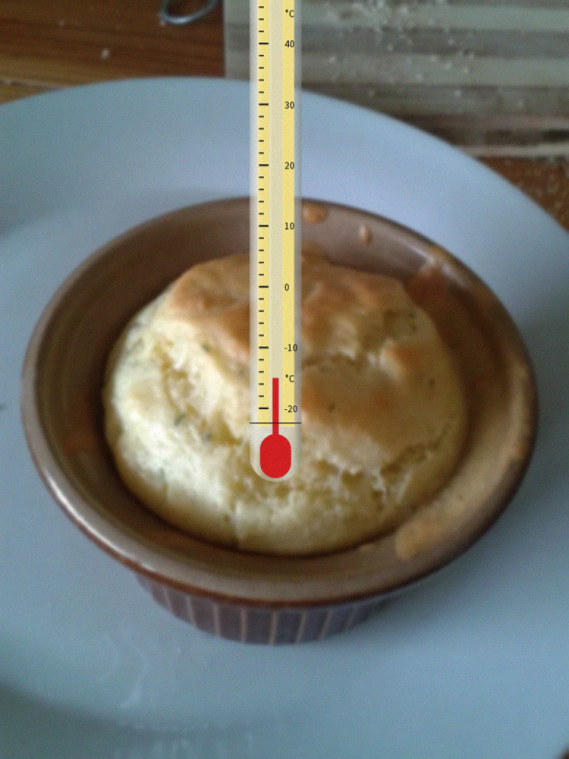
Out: -15°C
